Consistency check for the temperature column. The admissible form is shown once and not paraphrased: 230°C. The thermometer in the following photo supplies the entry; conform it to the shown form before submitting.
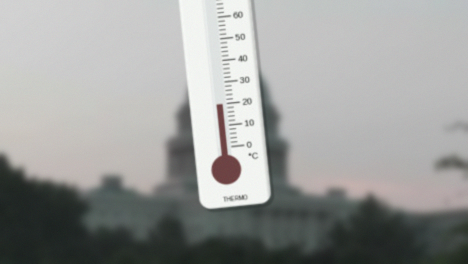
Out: 20°C
